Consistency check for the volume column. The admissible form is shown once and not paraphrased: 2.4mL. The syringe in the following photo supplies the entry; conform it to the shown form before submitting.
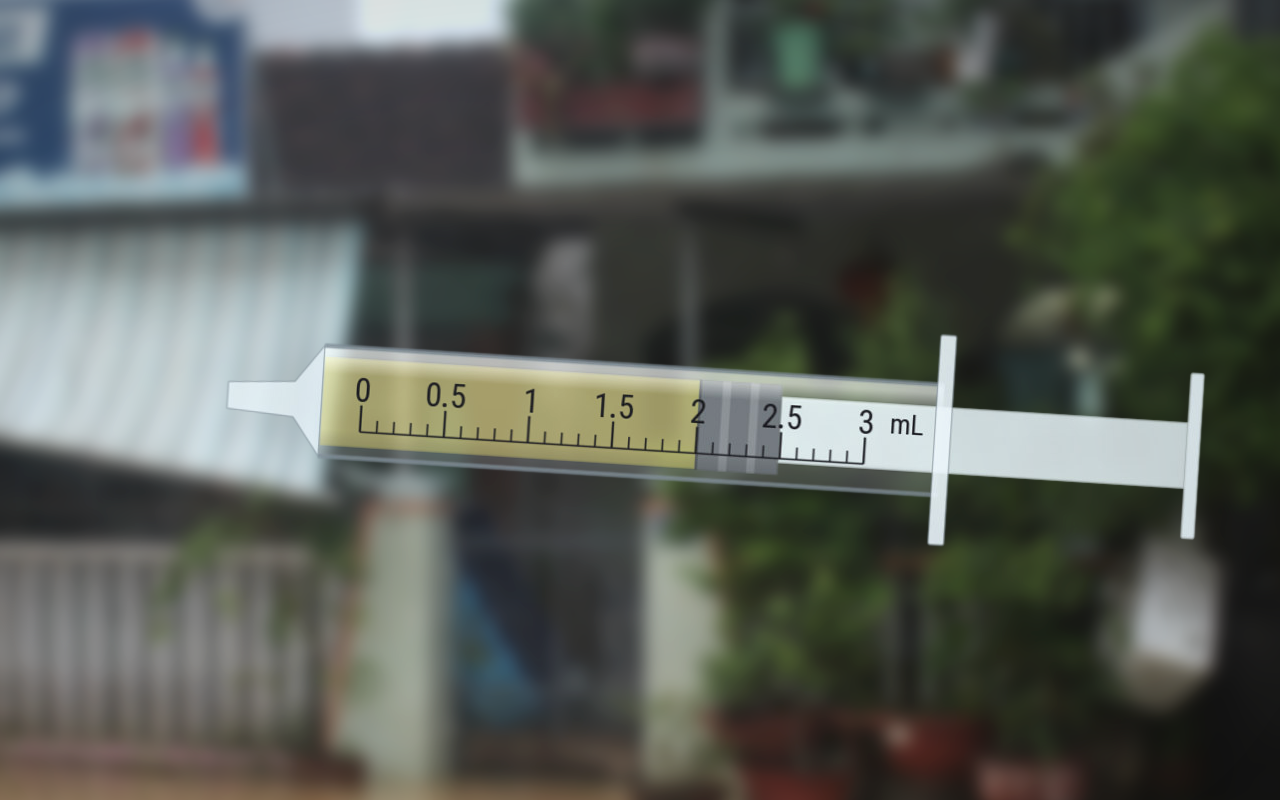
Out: 2mL
